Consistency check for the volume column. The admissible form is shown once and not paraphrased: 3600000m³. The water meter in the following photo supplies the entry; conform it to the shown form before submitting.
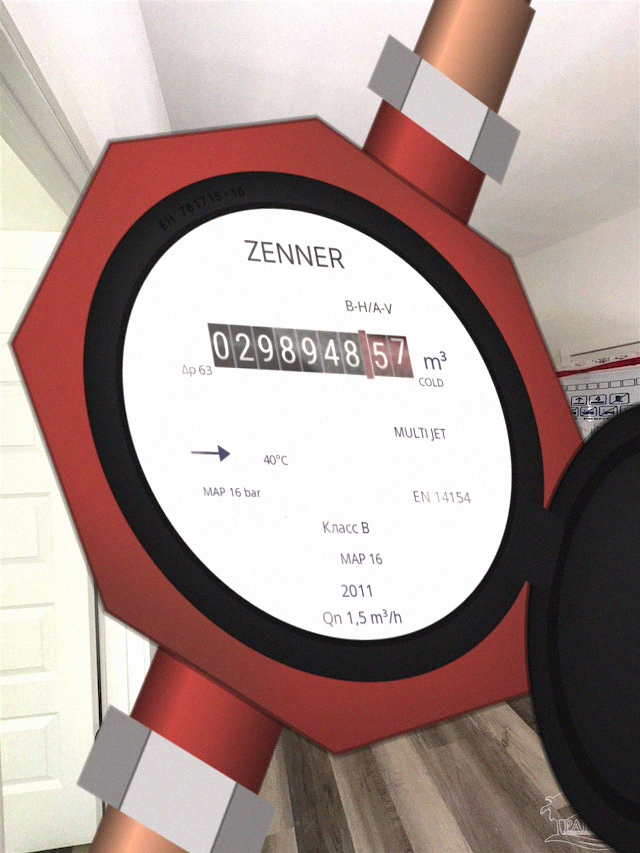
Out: 298948.57m³
